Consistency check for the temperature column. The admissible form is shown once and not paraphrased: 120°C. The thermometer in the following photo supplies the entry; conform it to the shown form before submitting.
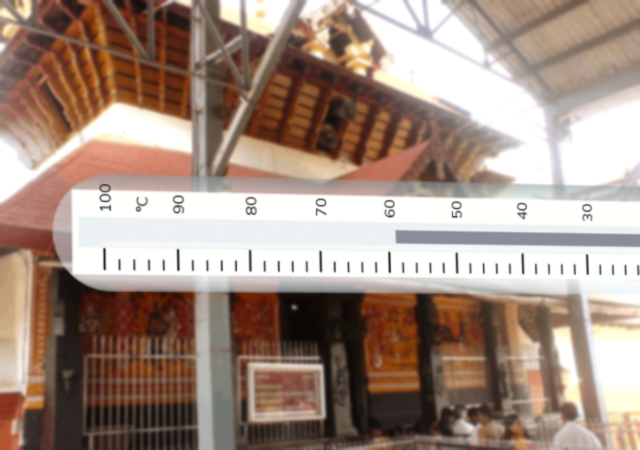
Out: 59°C
